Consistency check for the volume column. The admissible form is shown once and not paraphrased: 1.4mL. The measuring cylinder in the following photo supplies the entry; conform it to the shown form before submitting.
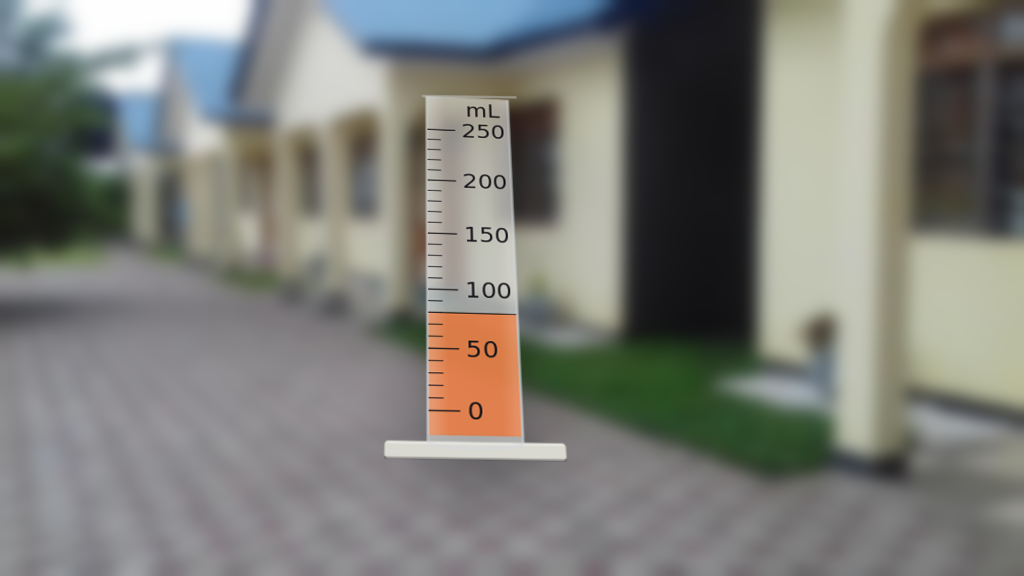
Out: 80mL
